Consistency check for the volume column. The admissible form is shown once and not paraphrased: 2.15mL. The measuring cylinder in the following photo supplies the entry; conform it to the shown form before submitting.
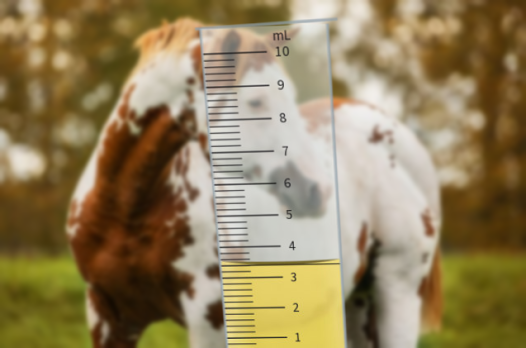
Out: 3.4mL
